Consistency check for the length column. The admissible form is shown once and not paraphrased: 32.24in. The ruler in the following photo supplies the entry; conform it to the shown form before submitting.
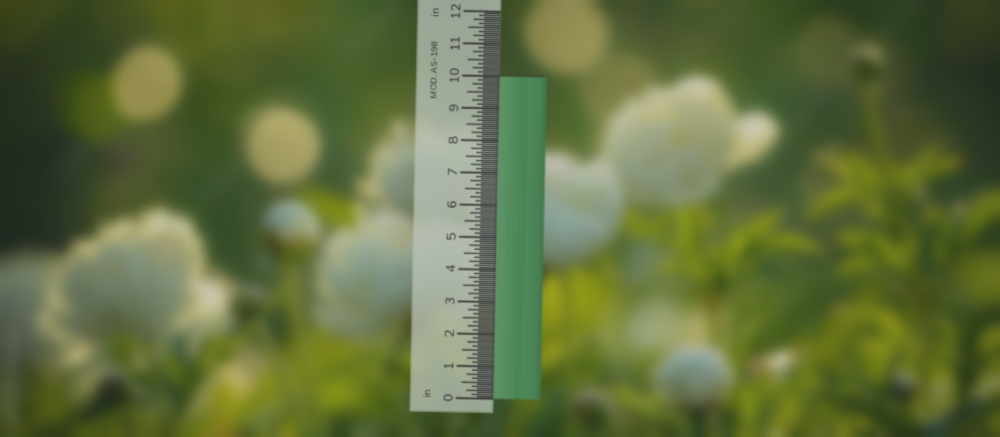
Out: 10in
